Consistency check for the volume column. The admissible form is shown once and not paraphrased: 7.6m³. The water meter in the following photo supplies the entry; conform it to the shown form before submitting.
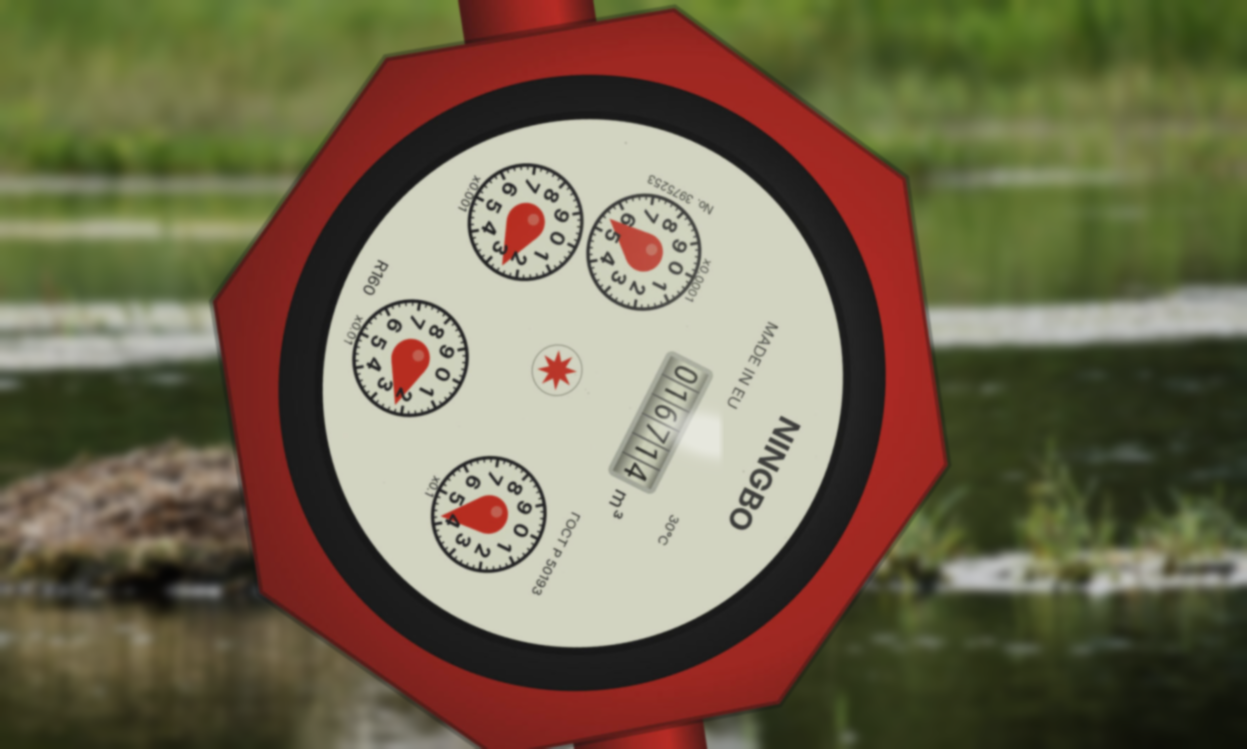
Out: 16714.4225m³
